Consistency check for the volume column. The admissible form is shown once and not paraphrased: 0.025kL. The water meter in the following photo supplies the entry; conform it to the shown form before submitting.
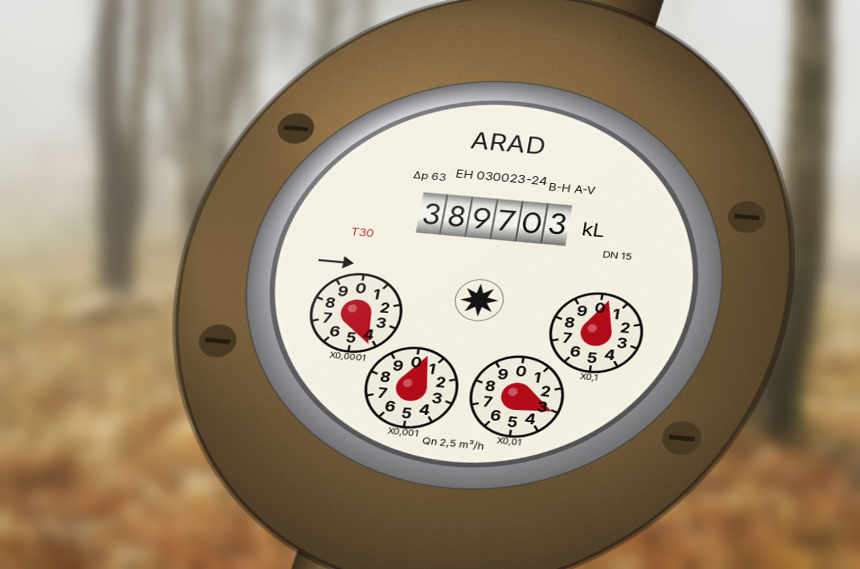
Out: 389703.0304kL
